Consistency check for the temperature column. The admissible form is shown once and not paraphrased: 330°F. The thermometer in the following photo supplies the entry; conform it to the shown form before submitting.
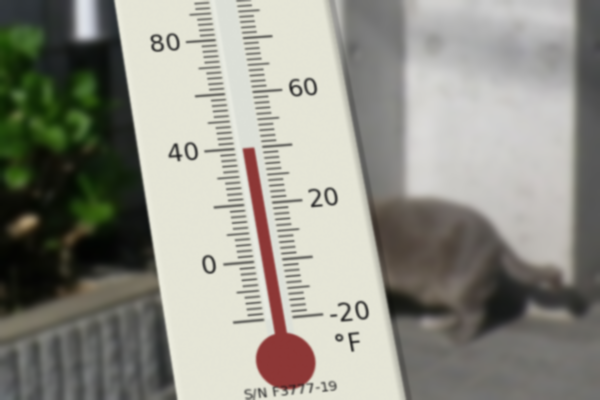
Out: 40°F
